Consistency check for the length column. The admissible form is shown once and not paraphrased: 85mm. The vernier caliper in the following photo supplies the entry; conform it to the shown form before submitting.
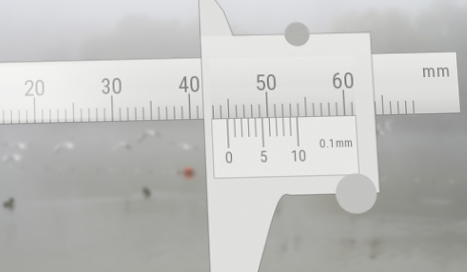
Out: 44.8mm
